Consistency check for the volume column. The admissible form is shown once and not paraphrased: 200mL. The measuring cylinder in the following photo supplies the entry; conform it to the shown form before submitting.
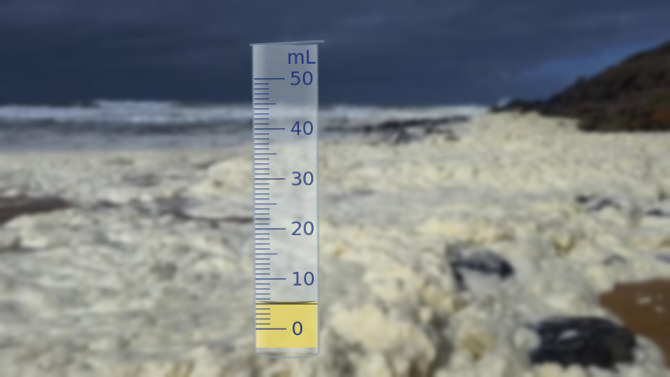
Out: 5mL
